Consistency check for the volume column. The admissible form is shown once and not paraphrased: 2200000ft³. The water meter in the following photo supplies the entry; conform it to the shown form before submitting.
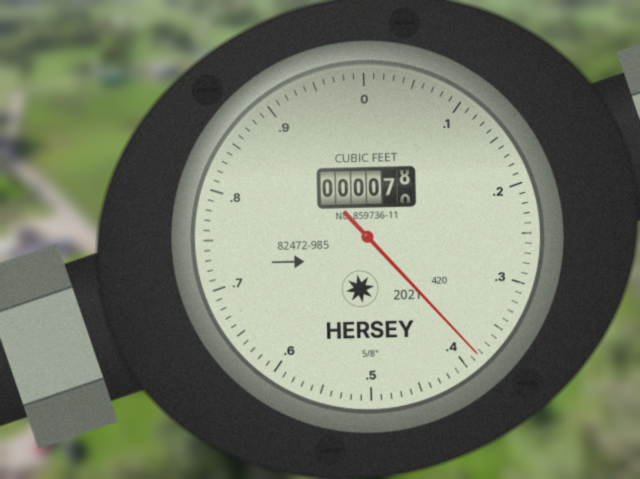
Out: 78.38ft³
